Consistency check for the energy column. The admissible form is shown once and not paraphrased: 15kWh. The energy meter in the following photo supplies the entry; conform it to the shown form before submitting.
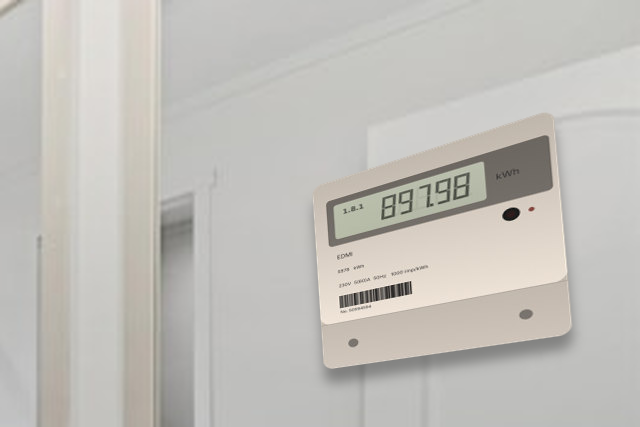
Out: 897.98kWh
